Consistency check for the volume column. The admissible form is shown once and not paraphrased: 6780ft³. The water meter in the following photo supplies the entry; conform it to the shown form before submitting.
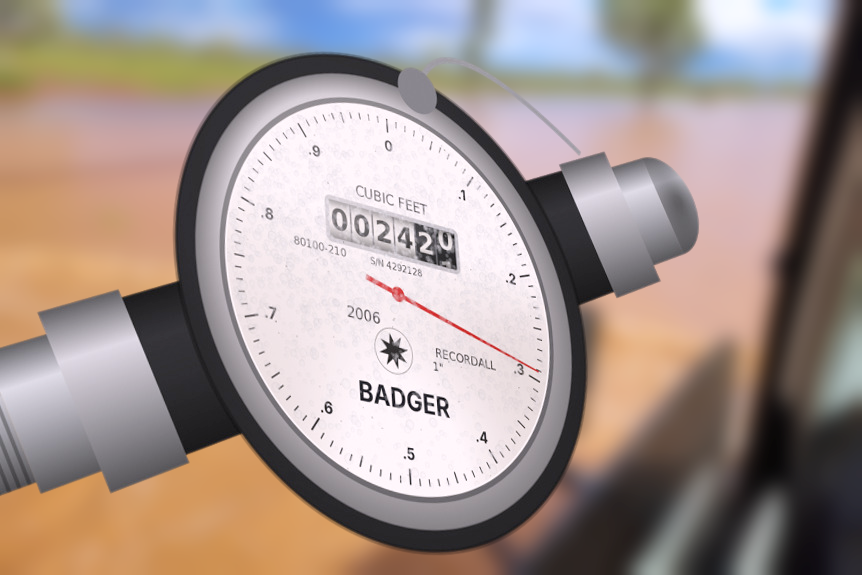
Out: 2420.29ft³
